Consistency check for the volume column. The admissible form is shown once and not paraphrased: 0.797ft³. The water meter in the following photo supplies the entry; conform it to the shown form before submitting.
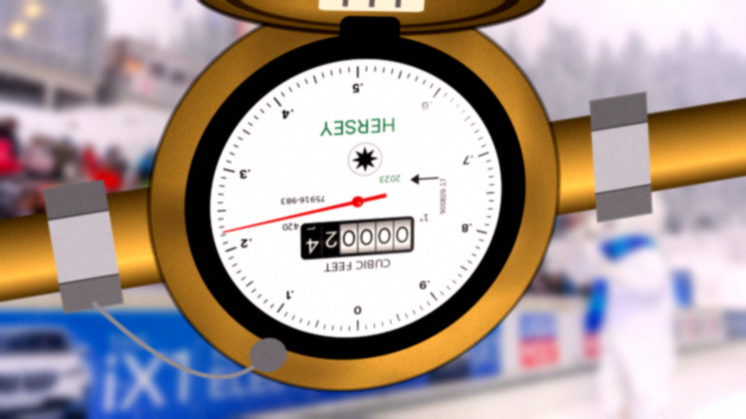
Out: 24.22ft³
